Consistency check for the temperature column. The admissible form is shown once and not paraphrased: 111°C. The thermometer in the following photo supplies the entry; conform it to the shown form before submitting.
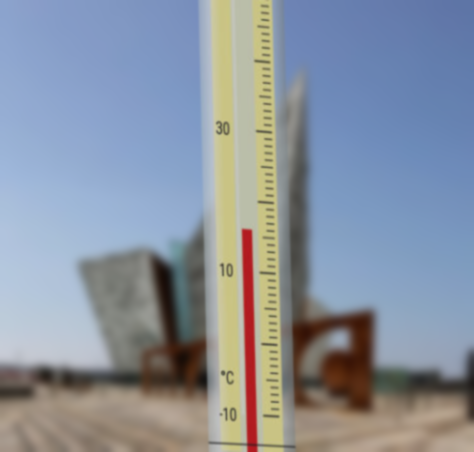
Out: 16°C
